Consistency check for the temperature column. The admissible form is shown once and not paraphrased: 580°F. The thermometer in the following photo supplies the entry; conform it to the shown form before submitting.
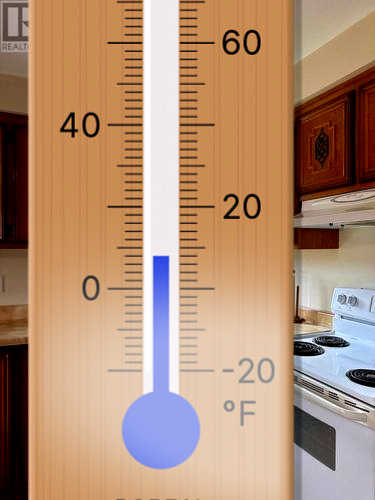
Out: 8°F
